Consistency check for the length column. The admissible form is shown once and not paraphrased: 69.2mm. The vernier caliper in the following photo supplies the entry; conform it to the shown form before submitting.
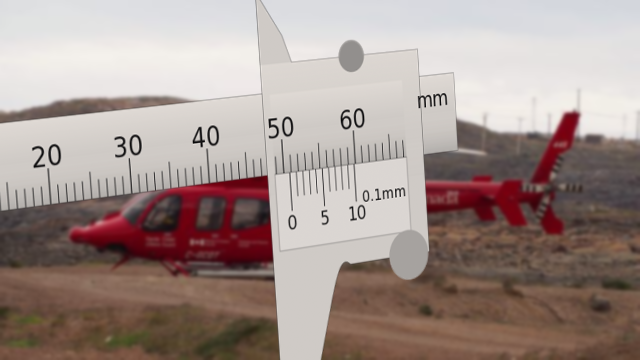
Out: 50.8mm
